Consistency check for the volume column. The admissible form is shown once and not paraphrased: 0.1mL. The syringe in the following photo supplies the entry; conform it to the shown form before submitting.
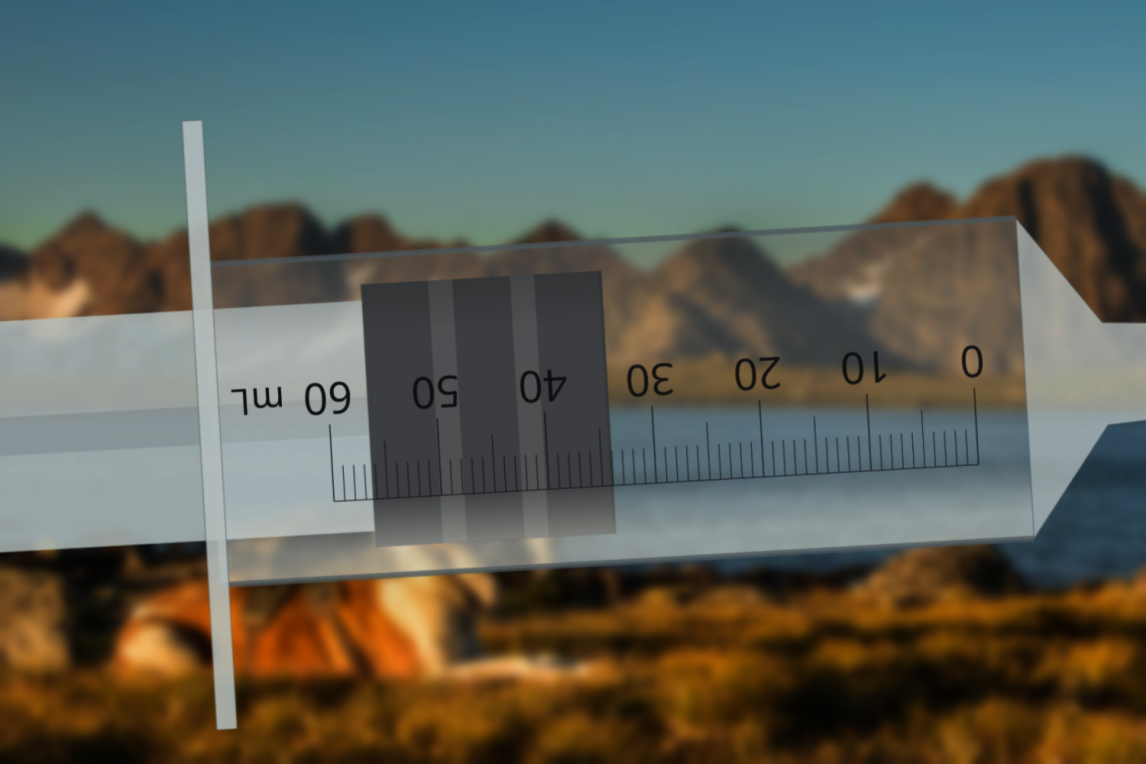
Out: 34mL
